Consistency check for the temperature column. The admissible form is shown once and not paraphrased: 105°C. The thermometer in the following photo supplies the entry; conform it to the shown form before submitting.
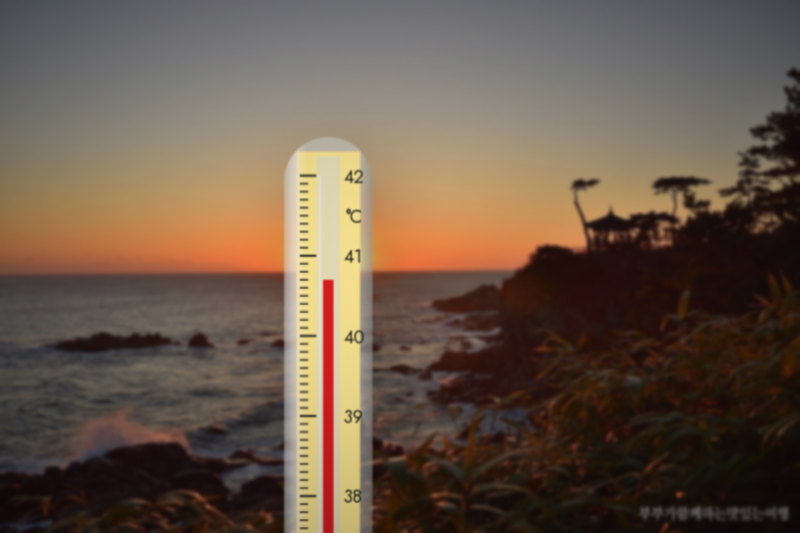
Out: 40.7°C
